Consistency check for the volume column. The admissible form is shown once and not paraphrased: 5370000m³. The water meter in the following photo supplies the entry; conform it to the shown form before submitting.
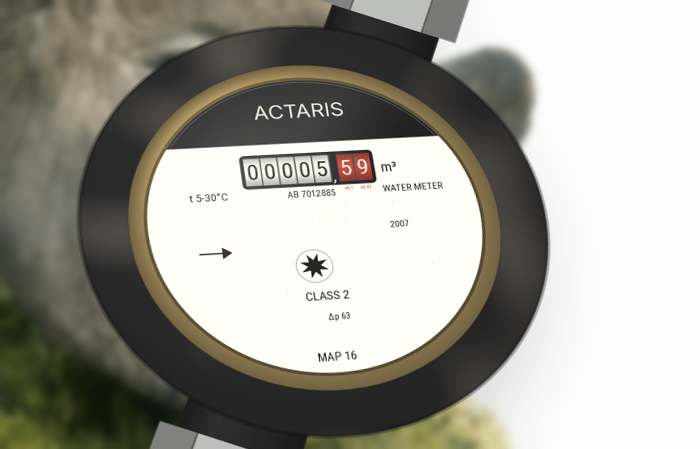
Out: 5.59m³
